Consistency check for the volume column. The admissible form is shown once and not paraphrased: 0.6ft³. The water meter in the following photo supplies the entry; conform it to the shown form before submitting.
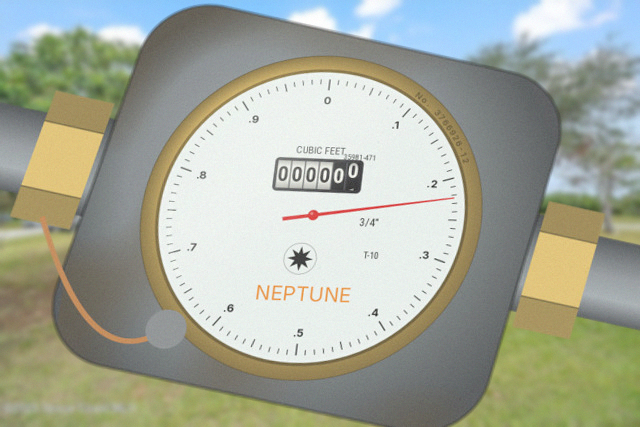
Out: 0.22ft³
